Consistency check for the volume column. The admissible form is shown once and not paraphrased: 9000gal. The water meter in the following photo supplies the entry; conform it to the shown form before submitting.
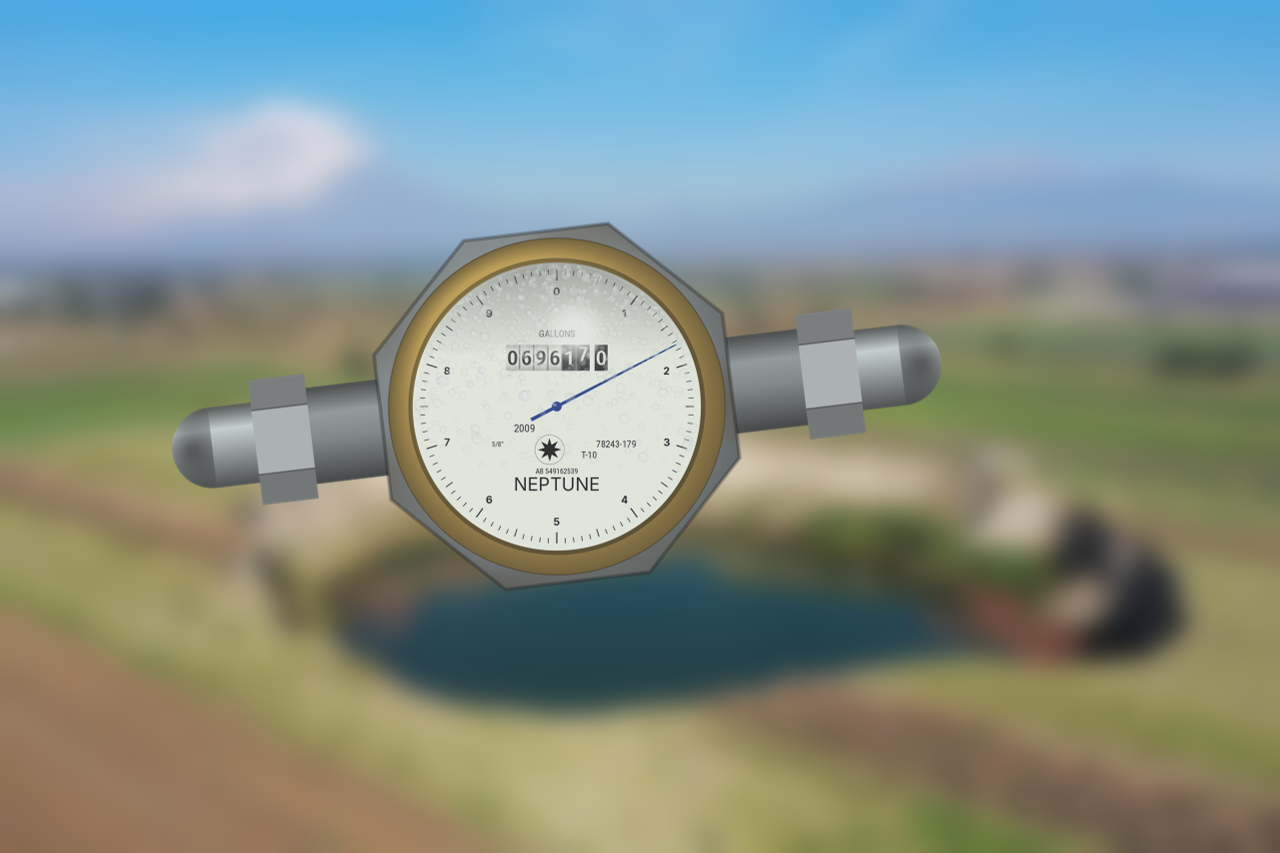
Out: 696171.7gal
